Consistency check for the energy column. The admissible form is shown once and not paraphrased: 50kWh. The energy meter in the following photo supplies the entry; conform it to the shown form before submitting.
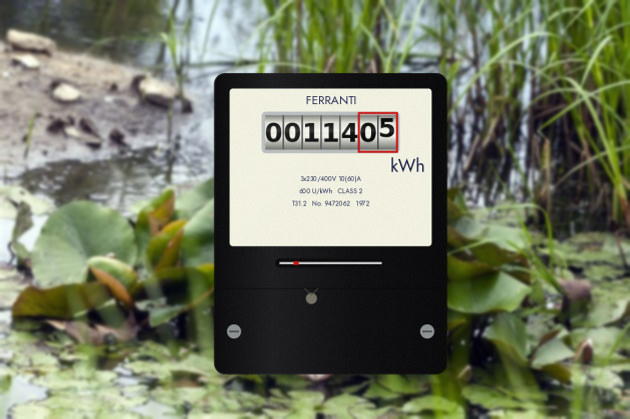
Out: 114.05kWh
